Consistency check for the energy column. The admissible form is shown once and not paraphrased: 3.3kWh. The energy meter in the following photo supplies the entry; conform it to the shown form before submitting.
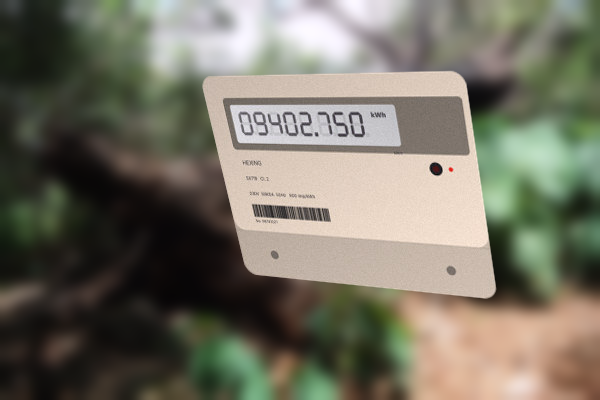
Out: 9402.750kWh
